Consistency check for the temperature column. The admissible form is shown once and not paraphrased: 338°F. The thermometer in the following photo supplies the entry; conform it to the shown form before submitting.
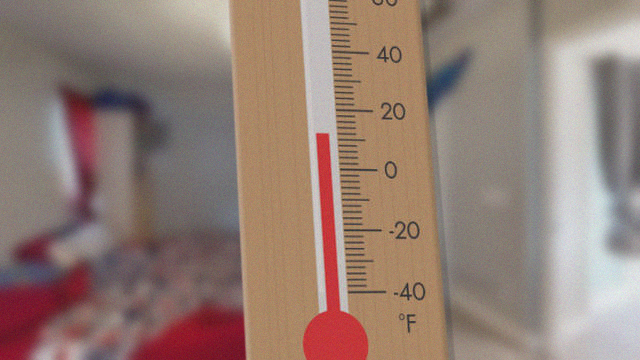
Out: 12°F
